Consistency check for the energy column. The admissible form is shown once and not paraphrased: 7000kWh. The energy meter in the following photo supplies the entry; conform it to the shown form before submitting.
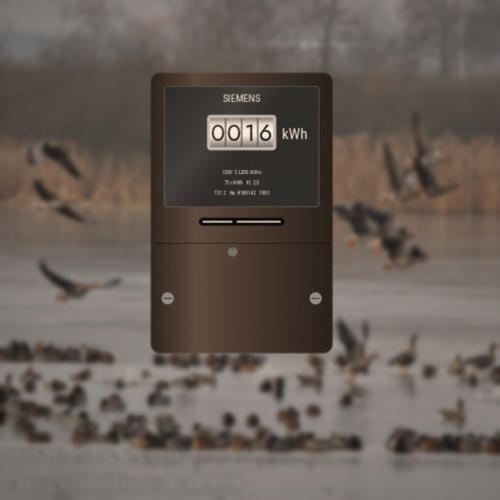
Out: 16kWh
